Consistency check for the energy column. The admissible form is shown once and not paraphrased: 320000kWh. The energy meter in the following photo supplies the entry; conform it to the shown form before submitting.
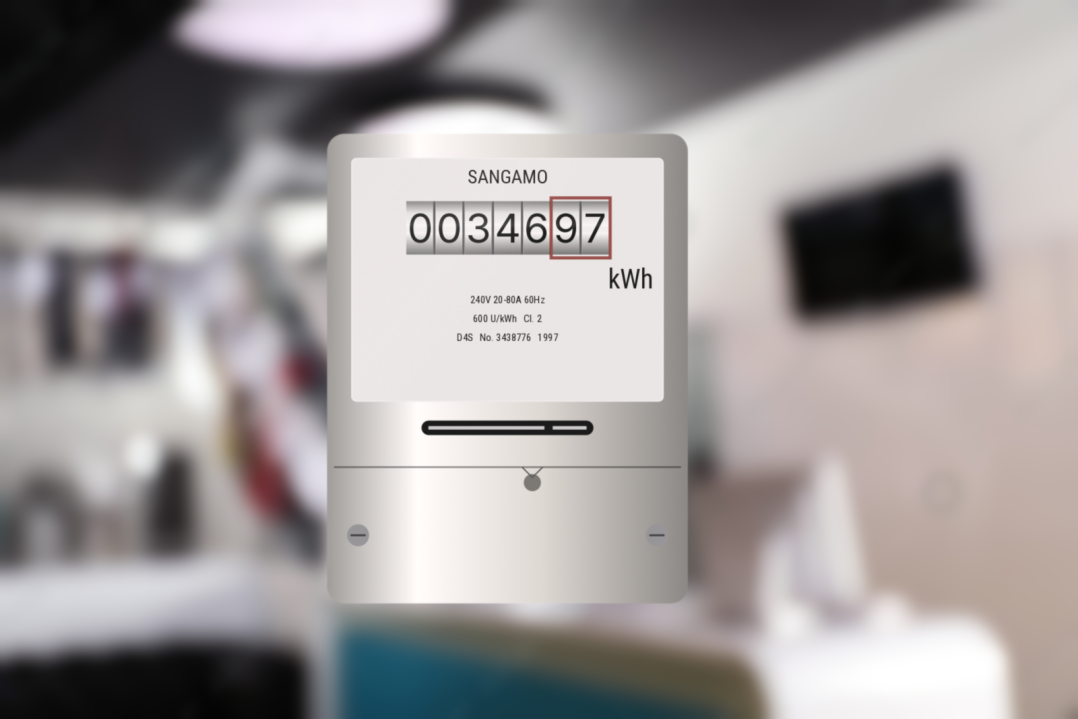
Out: 346.97kWh
